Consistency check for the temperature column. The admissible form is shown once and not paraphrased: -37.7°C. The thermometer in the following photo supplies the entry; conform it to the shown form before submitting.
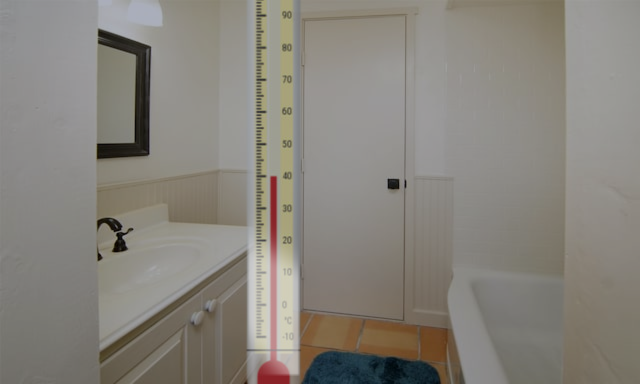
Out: 40°C
